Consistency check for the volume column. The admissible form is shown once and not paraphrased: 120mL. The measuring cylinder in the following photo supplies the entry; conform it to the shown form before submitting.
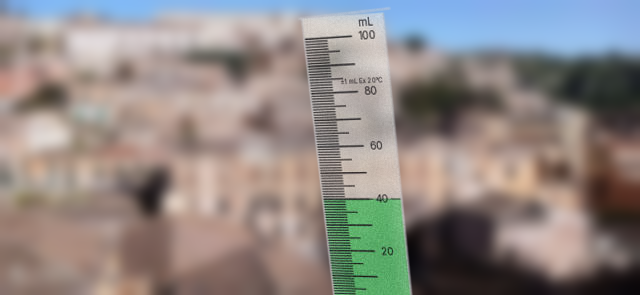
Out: 40mL
